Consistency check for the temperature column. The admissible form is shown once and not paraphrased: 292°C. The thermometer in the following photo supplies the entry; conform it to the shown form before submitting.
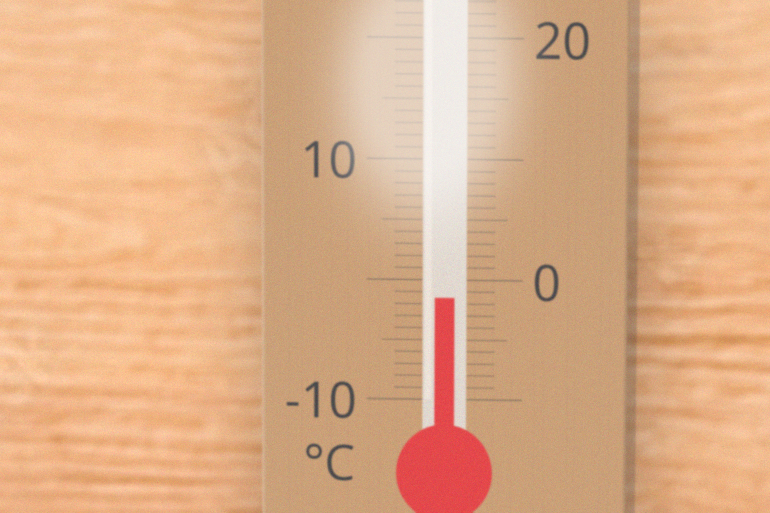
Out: -1.5°C
